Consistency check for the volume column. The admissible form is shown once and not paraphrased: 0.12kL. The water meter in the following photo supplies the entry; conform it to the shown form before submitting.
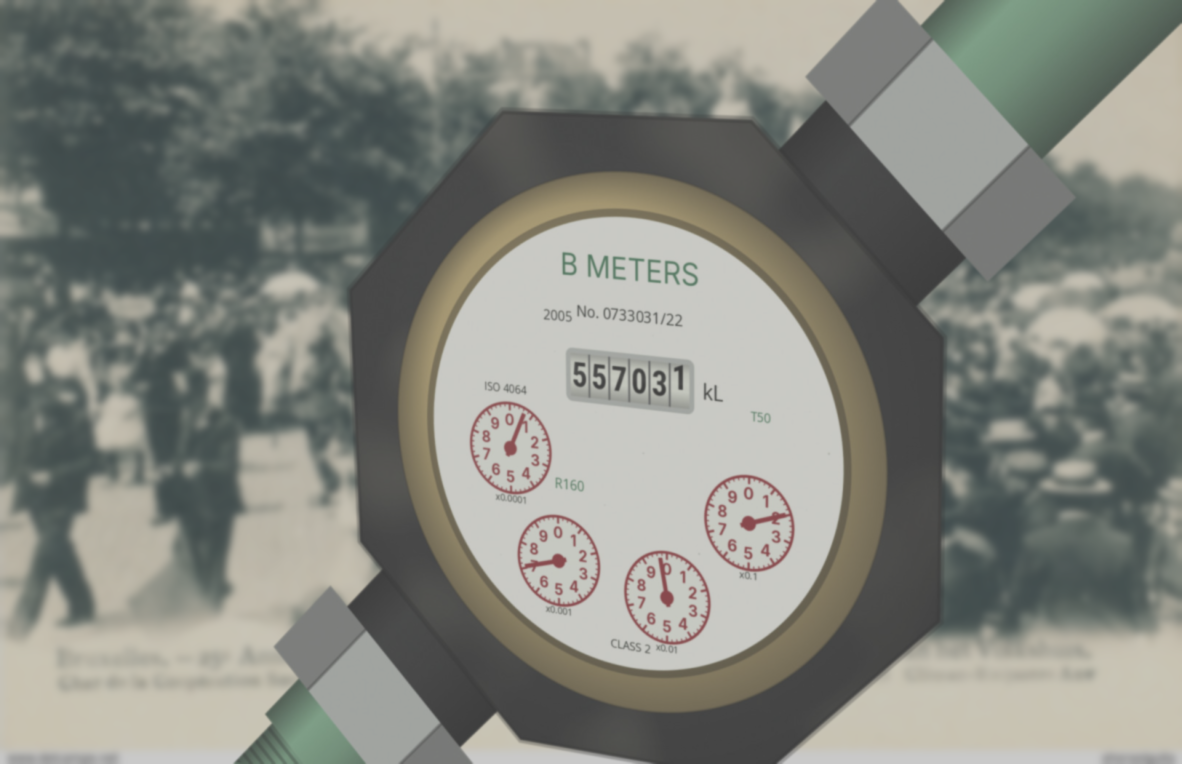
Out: 557031.1970kL
